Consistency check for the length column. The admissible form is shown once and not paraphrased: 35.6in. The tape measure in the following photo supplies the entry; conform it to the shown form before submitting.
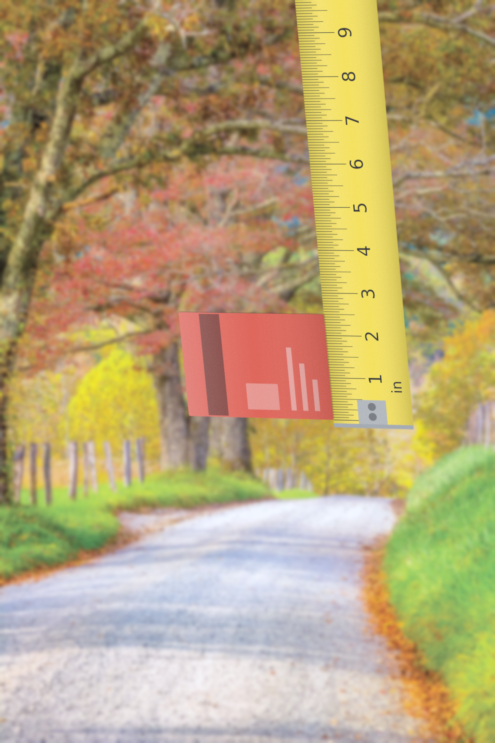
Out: 2.5in
